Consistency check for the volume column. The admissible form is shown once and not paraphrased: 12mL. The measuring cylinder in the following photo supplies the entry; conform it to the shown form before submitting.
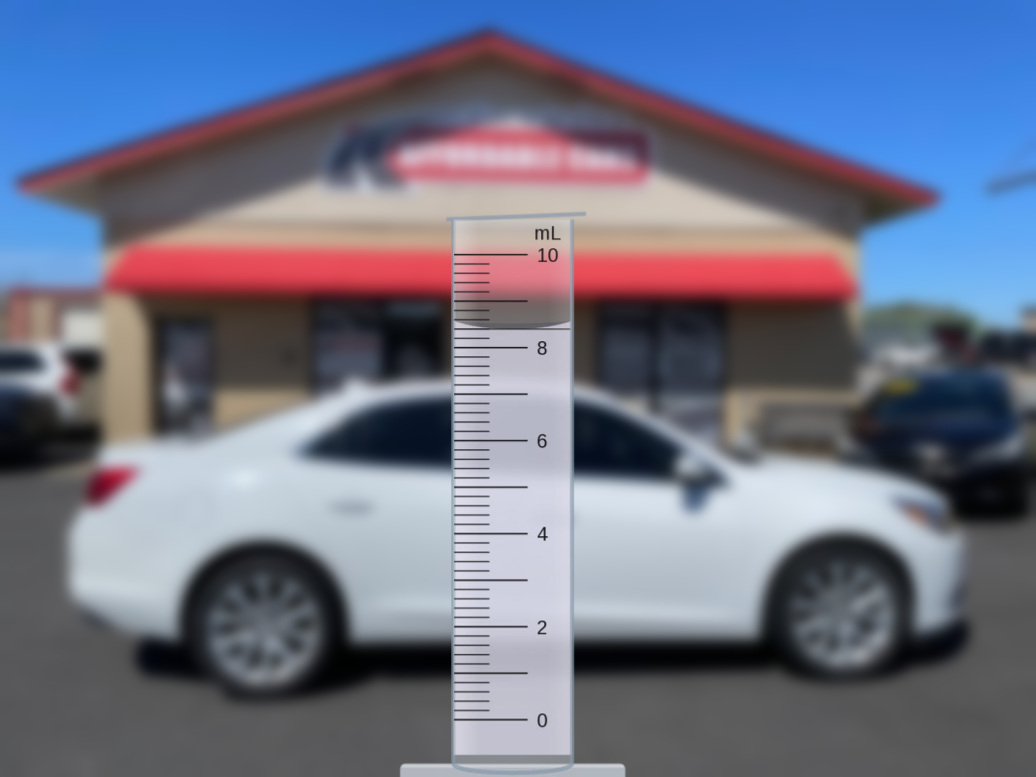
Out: 8.4mL
